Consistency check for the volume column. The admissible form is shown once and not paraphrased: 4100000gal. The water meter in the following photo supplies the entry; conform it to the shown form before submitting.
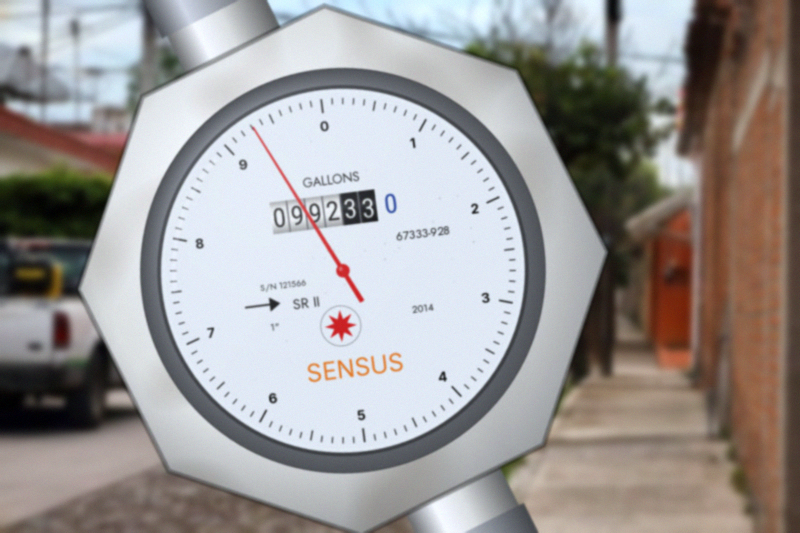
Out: 992329.3gal
